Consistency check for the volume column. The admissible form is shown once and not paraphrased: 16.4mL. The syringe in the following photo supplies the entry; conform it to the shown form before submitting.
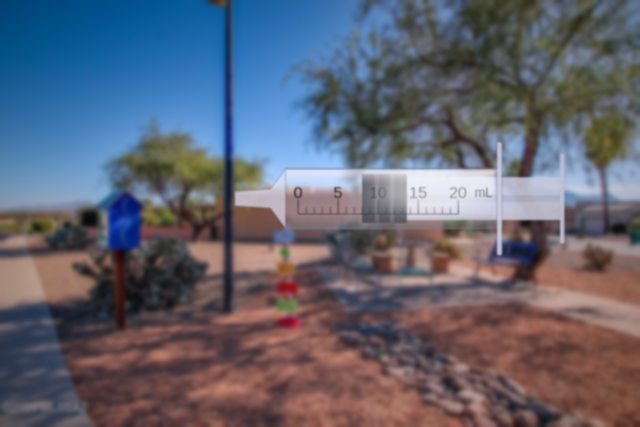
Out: 8mL
